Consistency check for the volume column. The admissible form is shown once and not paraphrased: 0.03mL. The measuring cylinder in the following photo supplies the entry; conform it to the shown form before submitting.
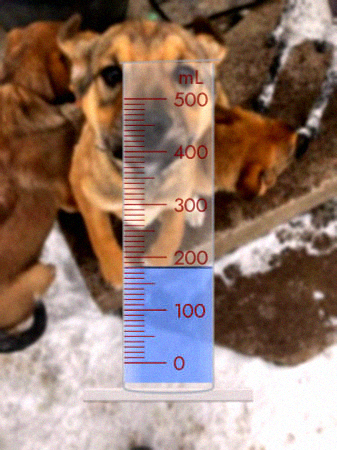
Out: 180mL
